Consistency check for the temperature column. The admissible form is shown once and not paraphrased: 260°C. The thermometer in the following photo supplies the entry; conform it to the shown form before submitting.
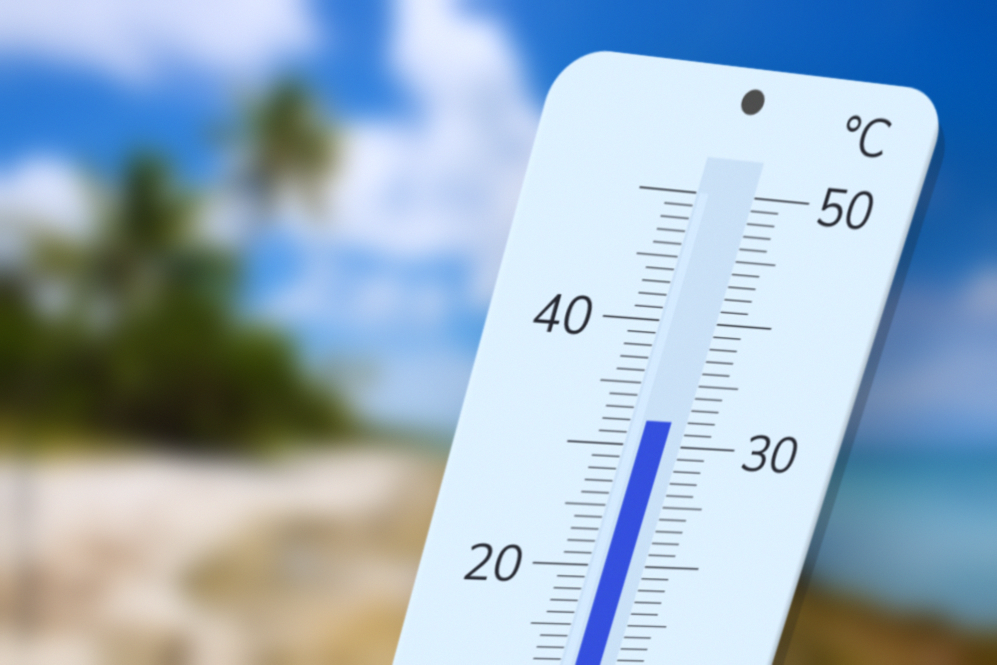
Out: 32°C
